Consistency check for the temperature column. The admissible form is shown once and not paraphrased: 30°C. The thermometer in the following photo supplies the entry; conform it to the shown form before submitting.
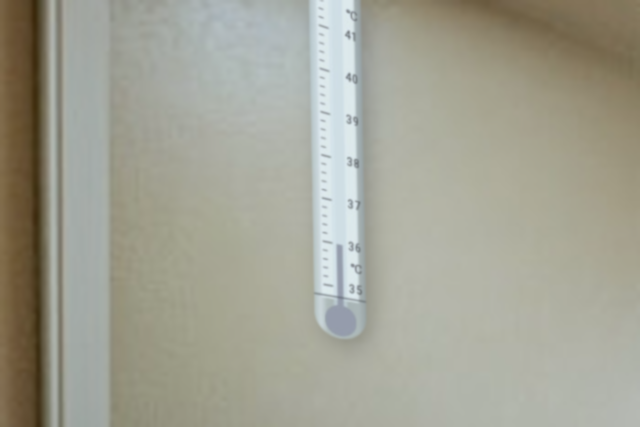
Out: 36°C
